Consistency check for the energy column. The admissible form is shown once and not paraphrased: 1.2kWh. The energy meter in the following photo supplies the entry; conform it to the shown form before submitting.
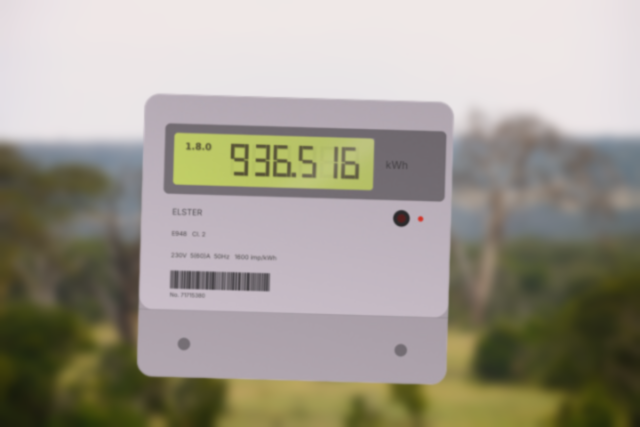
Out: 936.516kWh
